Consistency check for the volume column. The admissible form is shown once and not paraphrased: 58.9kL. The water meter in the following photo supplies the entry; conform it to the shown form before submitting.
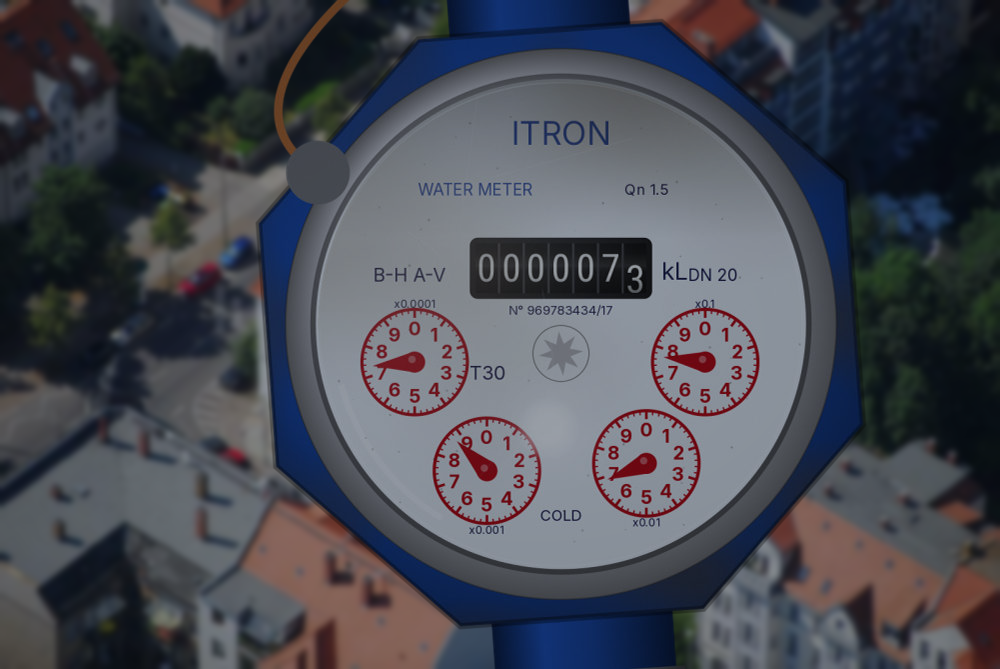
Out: 72.7687kL
